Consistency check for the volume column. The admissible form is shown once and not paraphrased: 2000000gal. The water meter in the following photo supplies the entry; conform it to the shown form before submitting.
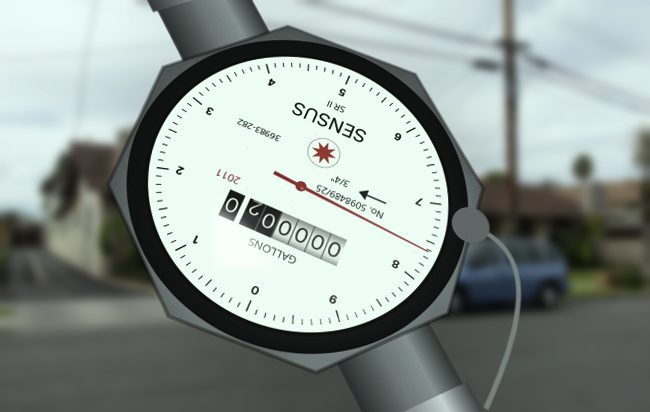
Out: 17.6gal
